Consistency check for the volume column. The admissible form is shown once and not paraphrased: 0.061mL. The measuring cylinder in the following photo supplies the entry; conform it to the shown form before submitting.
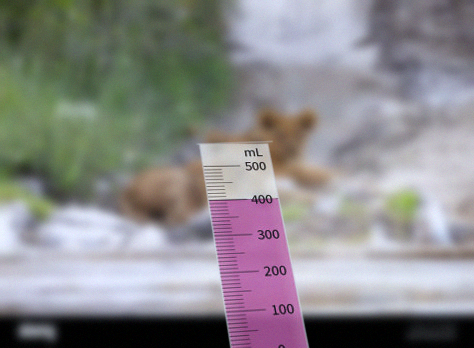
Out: 400mL
